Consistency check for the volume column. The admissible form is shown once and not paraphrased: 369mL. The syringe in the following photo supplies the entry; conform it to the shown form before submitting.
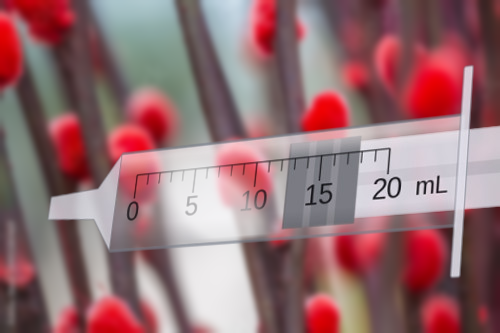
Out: 12.5mL
